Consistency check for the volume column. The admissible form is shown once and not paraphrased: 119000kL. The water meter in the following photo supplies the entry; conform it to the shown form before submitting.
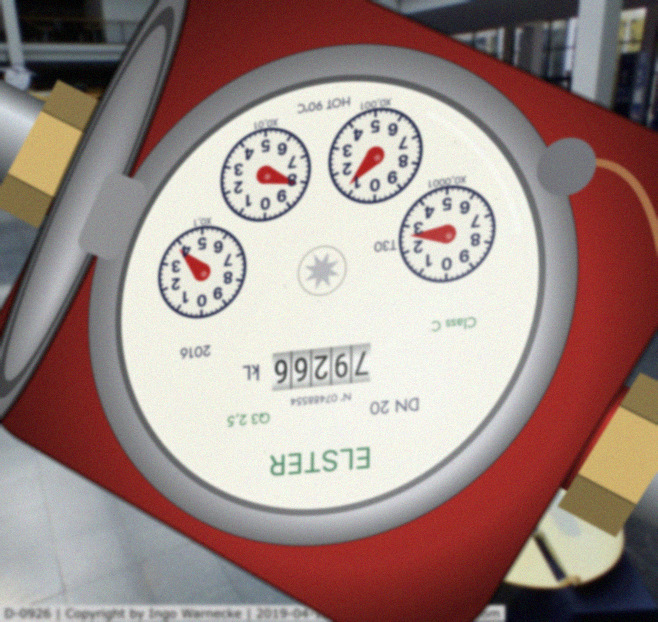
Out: 79266.3812kL
